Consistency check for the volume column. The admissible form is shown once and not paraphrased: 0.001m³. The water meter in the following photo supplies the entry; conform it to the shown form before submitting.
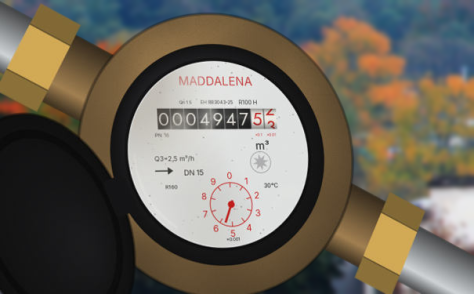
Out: 4947.525m³
